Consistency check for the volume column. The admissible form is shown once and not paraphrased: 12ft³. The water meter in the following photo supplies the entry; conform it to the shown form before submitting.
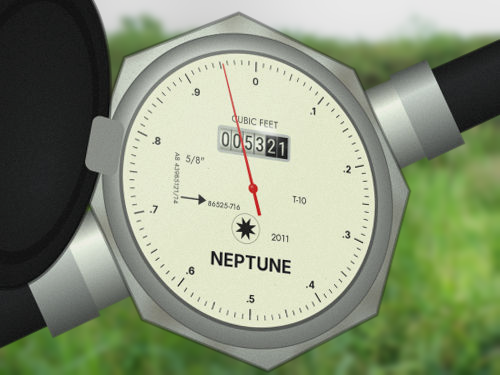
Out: 5320.95ft³
